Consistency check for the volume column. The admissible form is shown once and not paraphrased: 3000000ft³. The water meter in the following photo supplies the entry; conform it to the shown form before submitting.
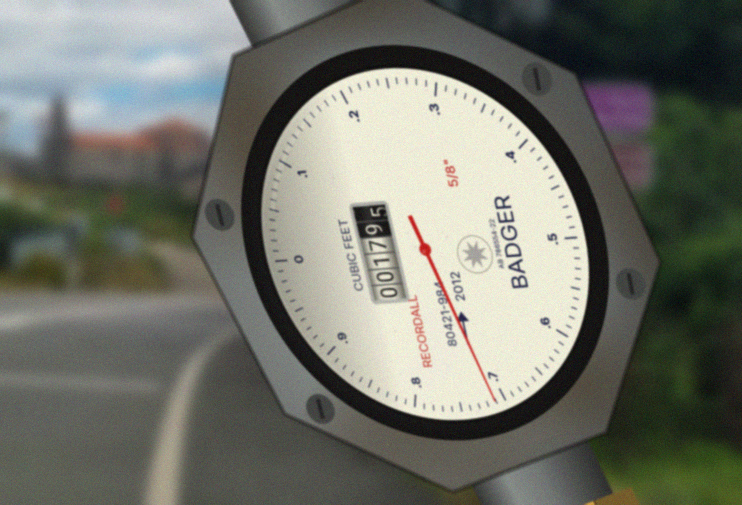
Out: 1794.71ft³
